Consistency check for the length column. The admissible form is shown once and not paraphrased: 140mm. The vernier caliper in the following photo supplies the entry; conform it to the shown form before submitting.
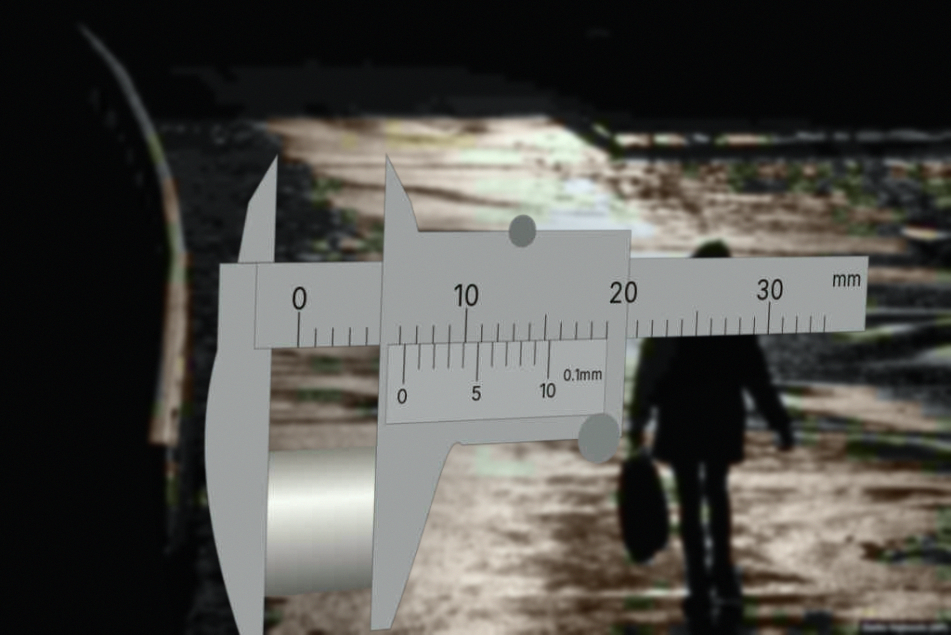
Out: 6.3mm
